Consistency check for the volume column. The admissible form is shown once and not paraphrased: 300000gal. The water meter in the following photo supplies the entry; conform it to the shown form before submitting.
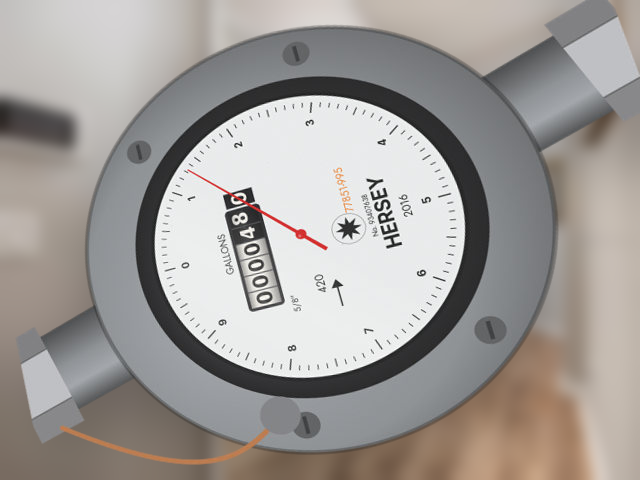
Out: 481.3gal
